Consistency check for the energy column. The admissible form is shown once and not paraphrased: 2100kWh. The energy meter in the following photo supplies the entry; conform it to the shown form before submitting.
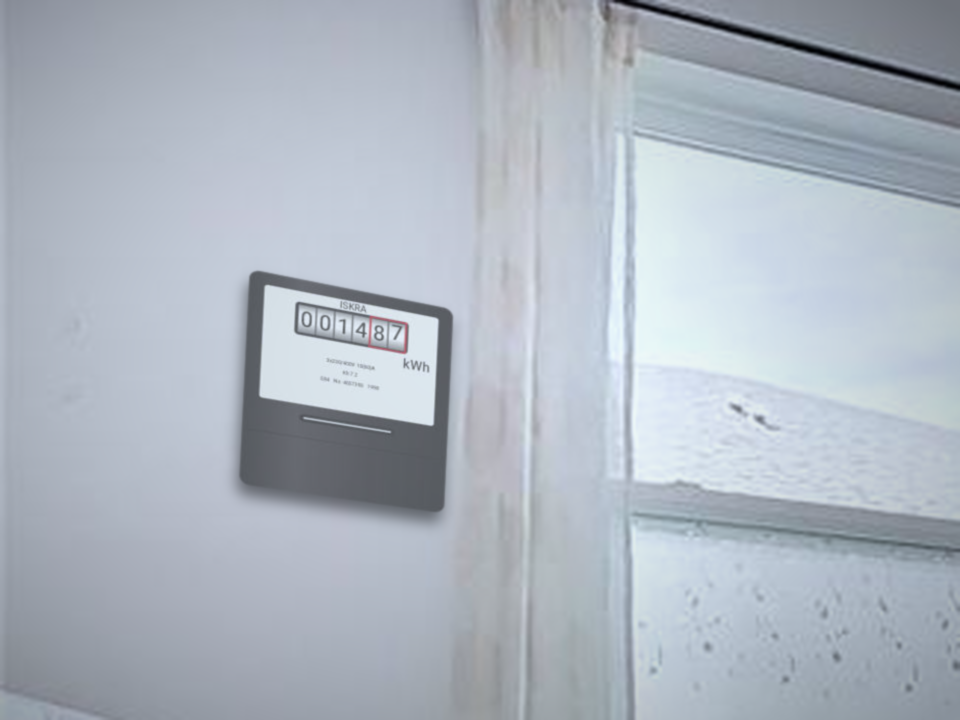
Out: 14.87kWh
